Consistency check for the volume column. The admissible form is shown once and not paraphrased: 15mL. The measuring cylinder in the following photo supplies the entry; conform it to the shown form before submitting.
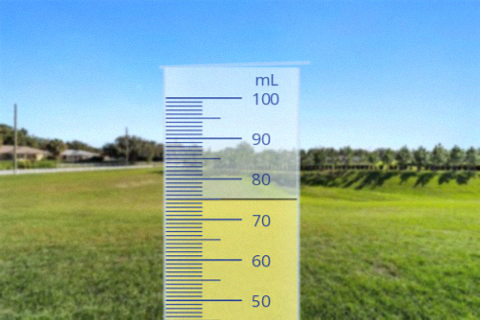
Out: 75mL
